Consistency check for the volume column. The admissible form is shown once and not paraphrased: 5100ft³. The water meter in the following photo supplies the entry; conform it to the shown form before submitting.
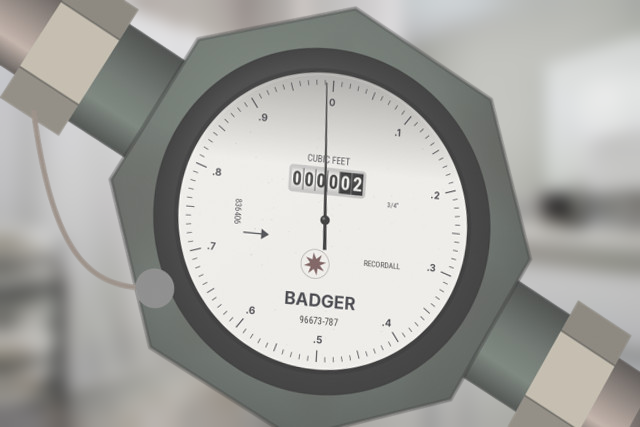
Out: 1.99ft³
